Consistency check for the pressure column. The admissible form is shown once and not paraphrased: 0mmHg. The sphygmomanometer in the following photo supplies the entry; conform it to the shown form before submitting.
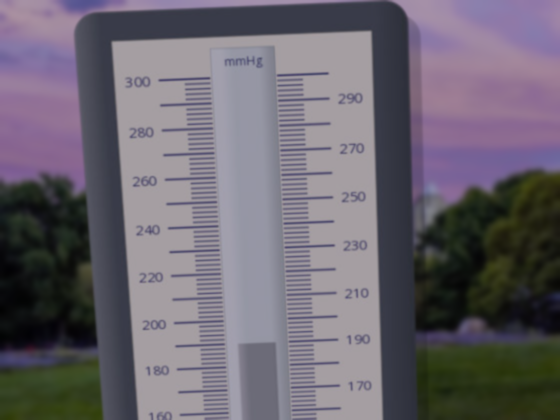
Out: 190mmHg
